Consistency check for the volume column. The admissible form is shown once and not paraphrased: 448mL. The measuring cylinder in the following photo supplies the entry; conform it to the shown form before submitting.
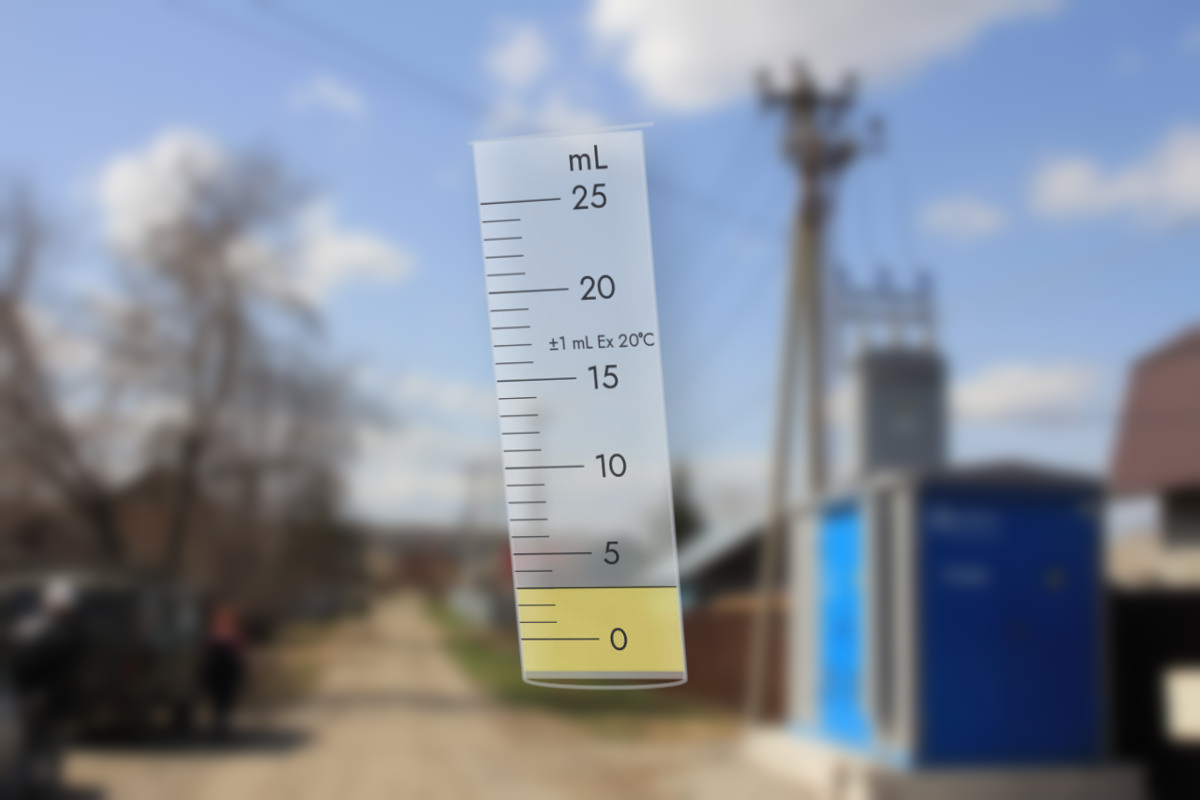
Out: 3mL
